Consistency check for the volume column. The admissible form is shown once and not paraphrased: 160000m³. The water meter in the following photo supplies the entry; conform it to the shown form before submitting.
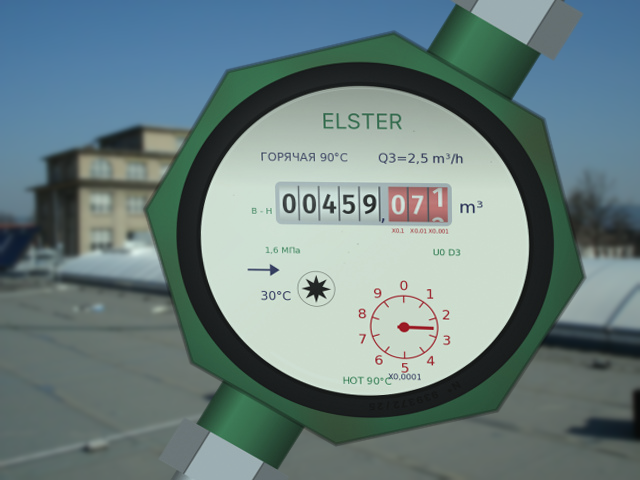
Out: 459.0712m³
